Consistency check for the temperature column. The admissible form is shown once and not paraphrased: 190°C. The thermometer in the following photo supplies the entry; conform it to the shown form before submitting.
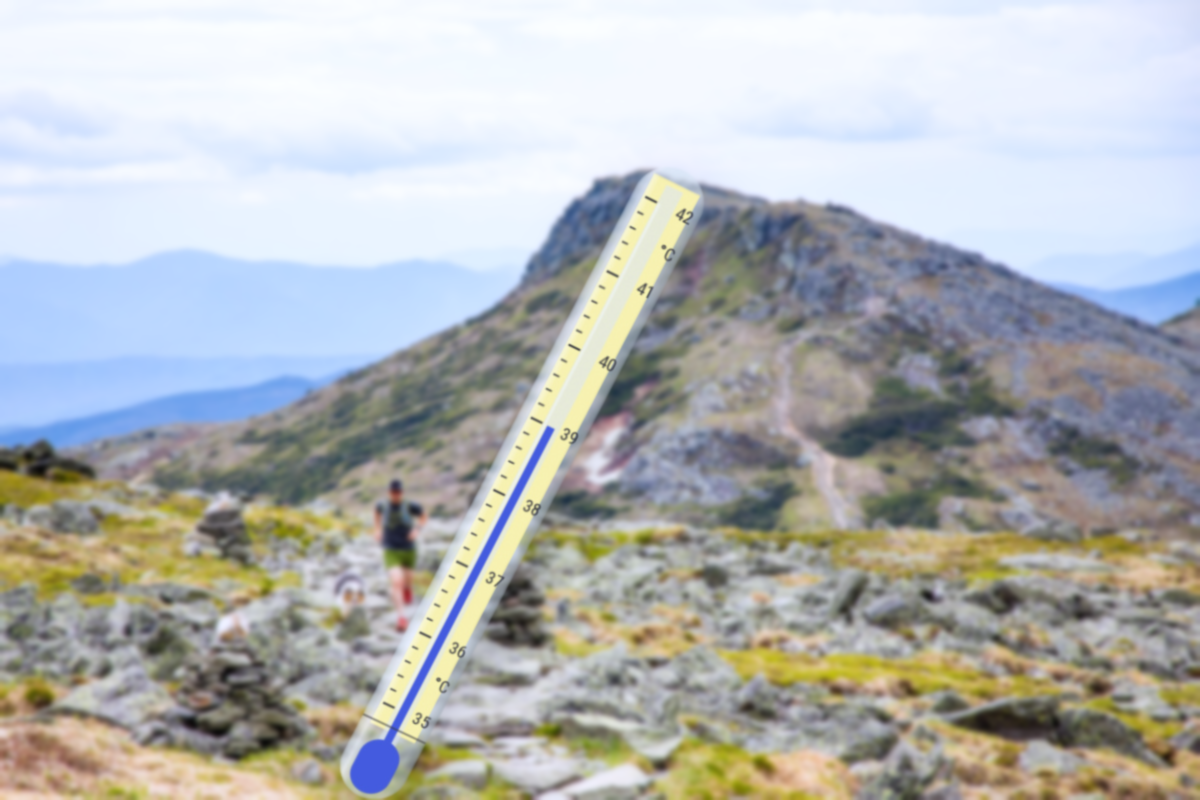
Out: 39°C
